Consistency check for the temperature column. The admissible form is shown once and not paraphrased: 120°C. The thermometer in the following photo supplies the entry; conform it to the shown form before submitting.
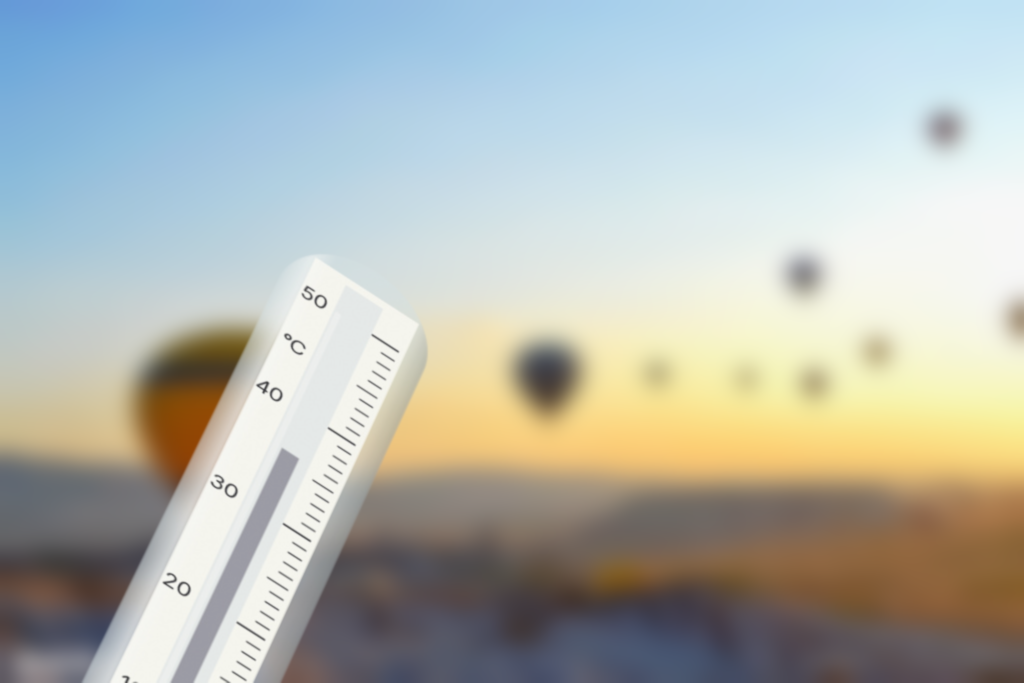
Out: 36°C
